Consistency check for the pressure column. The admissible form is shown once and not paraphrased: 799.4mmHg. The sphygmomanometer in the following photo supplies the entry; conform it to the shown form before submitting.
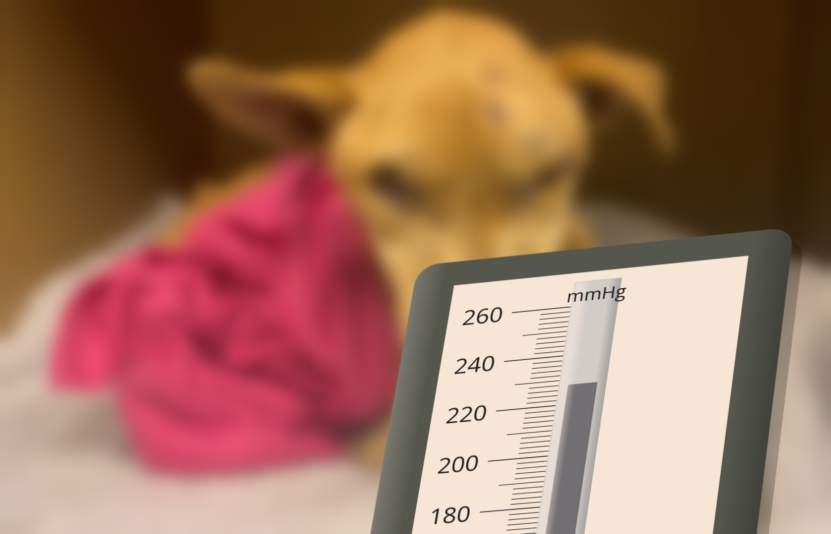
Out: 228mmHg
